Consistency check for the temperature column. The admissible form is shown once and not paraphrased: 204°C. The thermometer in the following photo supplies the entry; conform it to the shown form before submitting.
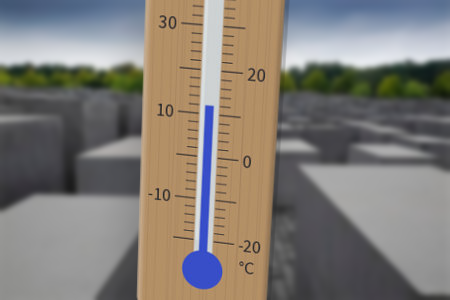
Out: 12°C
